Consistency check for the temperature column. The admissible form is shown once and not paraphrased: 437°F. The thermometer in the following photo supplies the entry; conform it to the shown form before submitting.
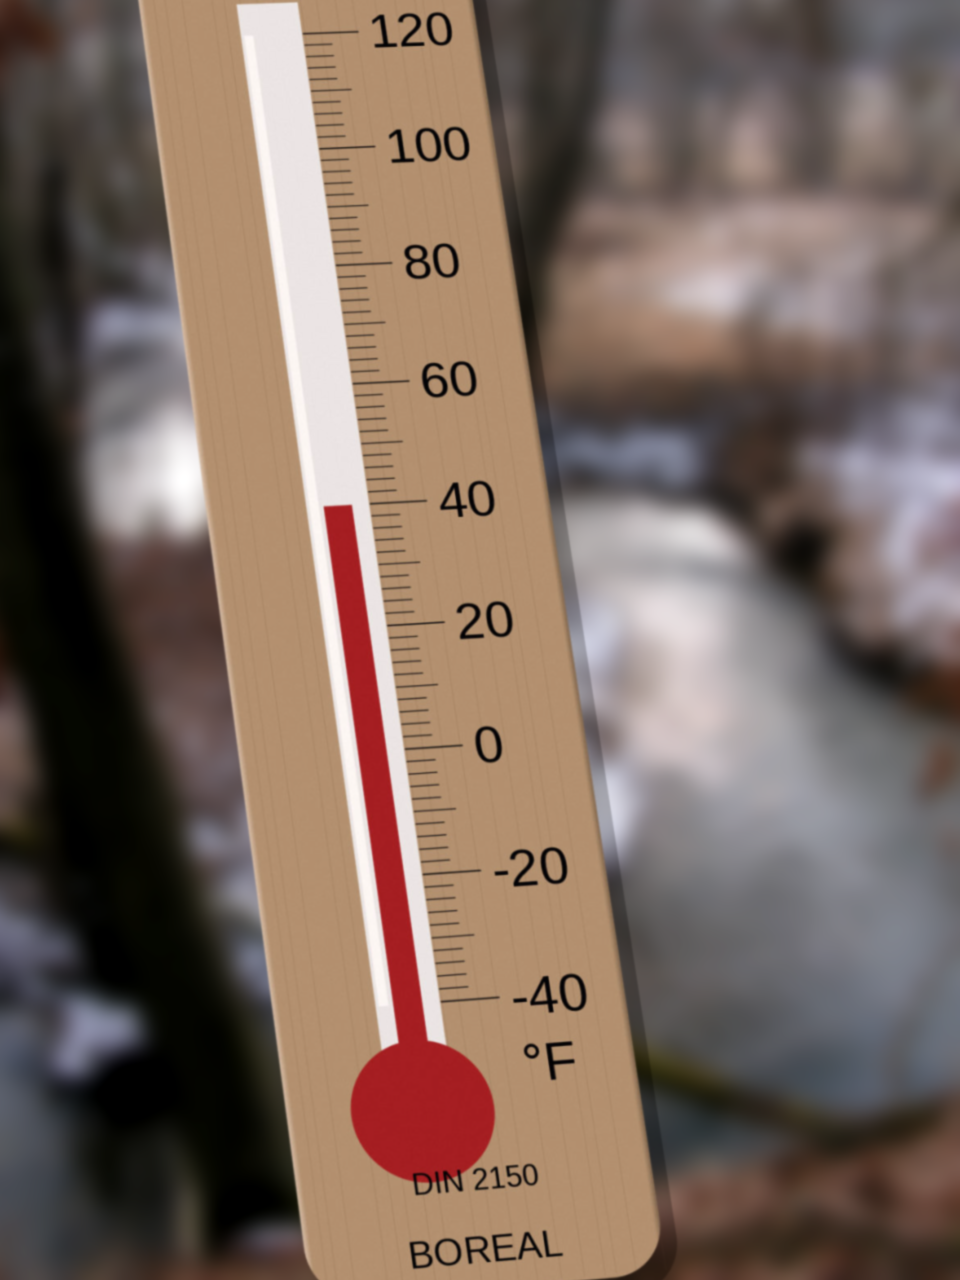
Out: 40°F
